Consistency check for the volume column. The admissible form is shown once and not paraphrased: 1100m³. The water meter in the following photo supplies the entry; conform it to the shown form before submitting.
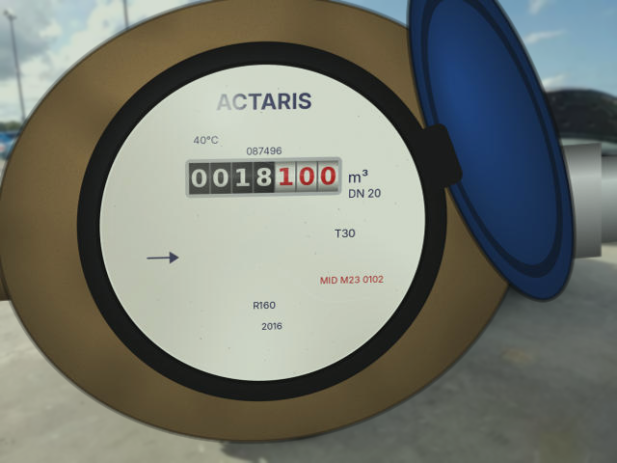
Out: 18.100m³
